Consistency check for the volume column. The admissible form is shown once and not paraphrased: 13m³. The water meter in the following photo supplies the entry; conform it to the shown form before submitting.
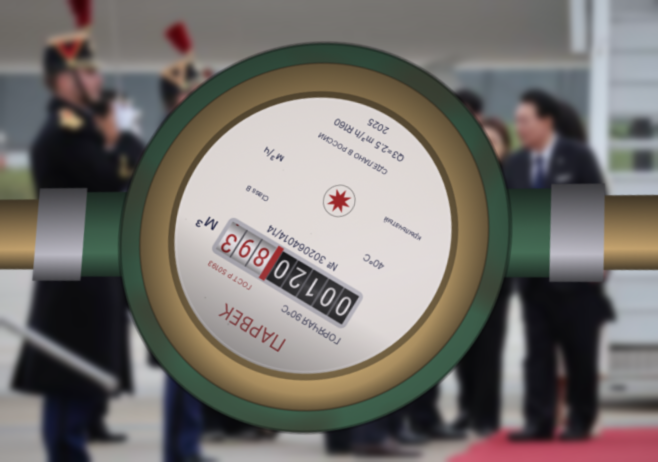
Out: 120.893m³
